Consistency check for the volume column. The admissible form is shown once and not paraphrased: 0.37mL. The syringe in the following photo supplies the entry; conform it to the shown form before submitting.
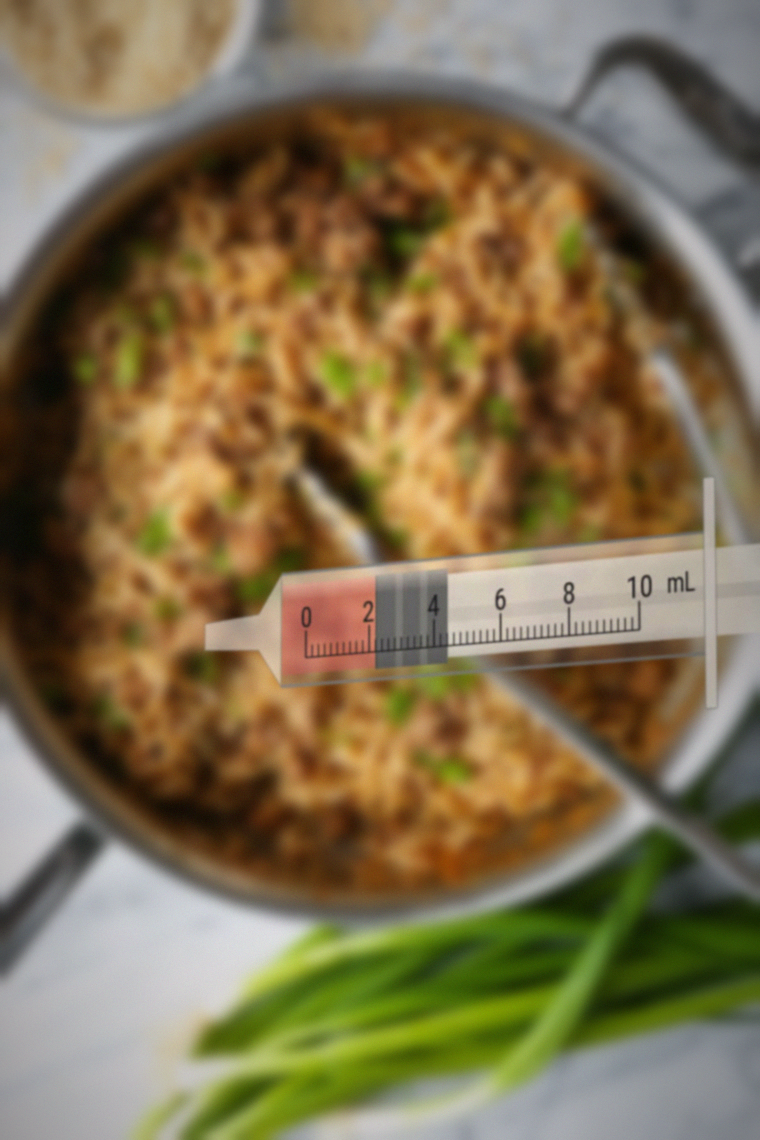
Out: 2.2mL
